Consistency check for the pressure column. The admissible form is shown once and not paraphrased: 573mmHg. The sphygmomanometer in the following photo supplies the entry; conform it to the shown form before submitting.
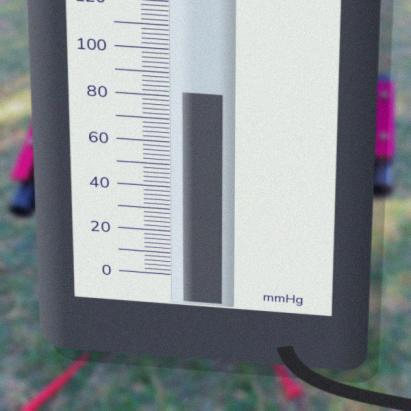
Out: 82mmHg
